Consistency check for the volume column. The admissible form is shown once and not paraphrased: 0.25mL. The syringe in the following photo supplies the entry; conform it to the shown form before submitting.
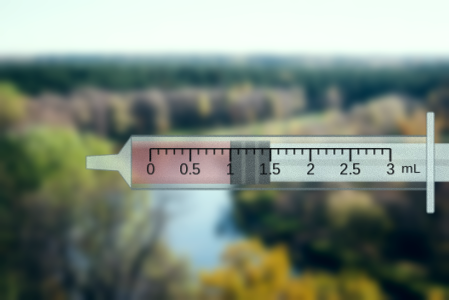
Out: 1mL
